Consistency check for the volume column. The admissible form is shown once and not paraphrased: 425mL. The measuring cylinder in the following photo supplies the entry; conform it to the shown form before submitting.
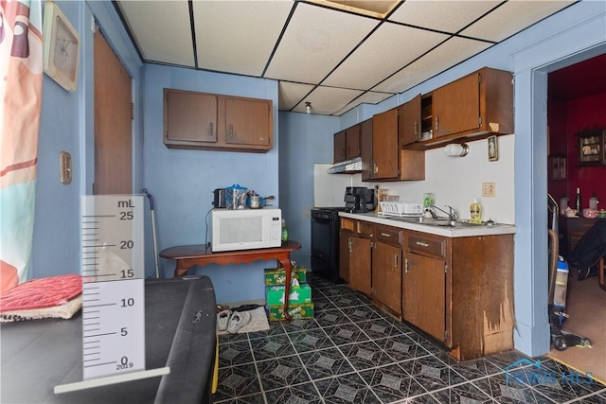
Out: 14mL
